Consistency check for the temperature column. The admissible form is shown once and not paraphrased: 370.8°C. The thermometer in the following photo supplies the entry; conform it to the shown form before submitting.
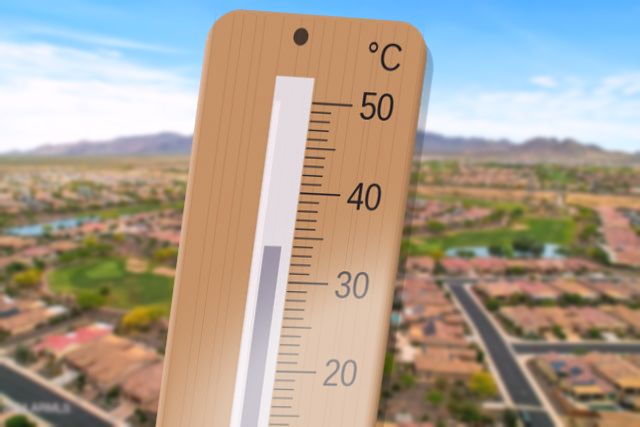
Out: 34°C
